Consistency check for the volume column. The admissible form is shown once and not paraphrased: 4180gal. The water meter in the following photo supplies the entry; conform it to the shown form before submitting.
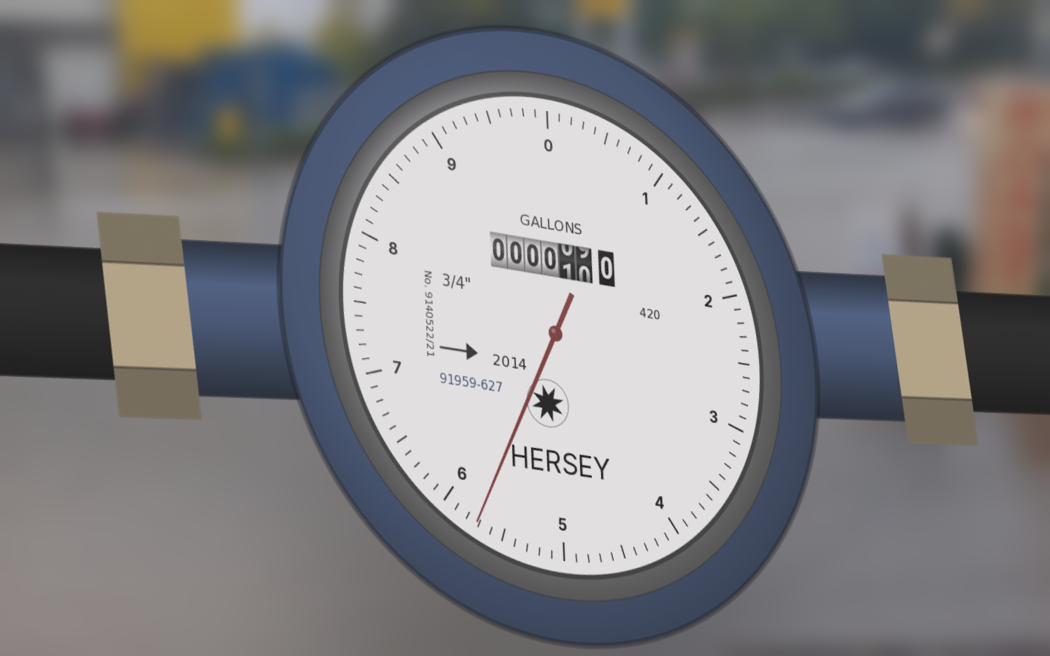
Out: 95.7gal
